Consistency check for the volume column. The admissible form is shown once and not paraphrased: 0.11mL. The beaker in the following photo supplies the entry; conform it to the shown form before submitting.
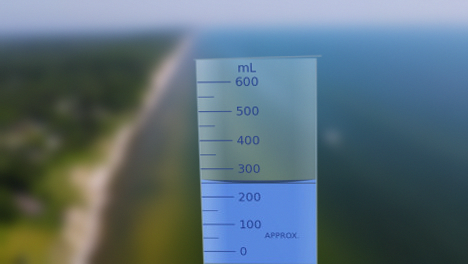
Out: 250mL
